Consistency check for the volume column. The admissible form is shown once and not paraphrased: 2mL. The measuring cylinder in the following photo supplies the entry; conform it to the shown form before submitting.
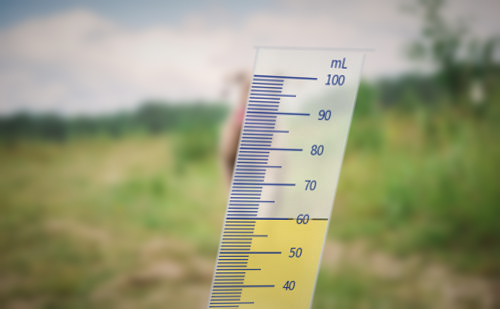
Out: 60mL
